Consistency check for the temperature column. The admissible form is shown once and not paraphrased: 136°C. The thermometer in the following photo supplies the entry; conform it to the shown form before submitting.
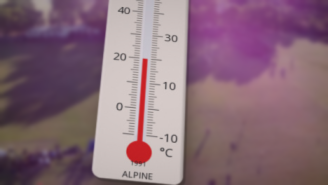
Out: 20°C
